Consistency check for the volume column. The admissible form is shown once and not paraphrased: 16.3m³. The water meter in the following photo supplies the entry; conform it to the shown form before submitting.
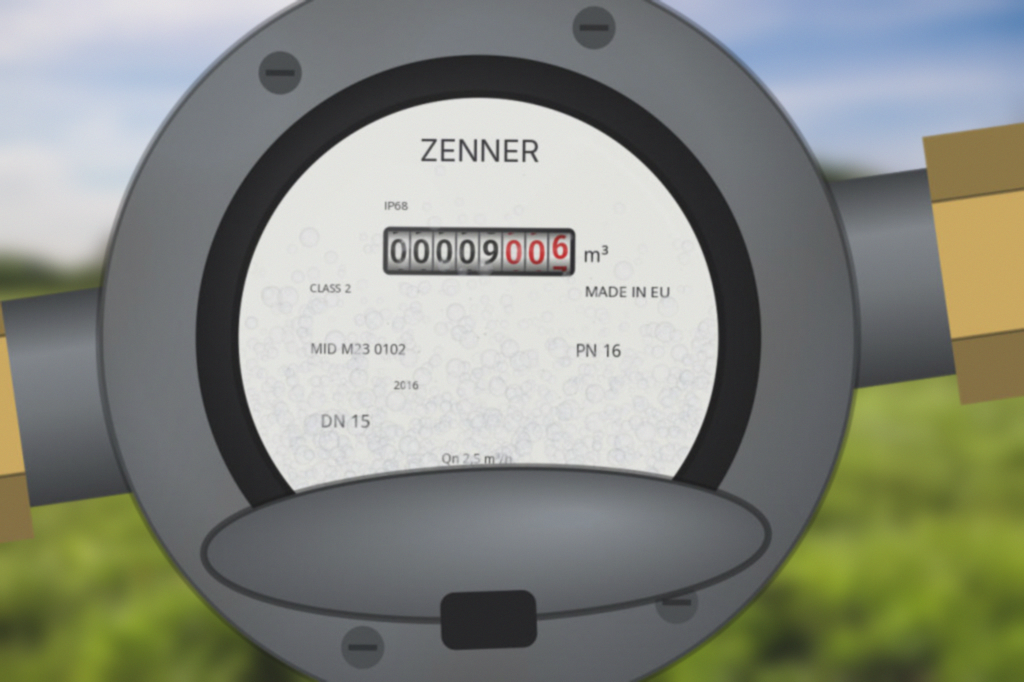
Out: 9.006m³
